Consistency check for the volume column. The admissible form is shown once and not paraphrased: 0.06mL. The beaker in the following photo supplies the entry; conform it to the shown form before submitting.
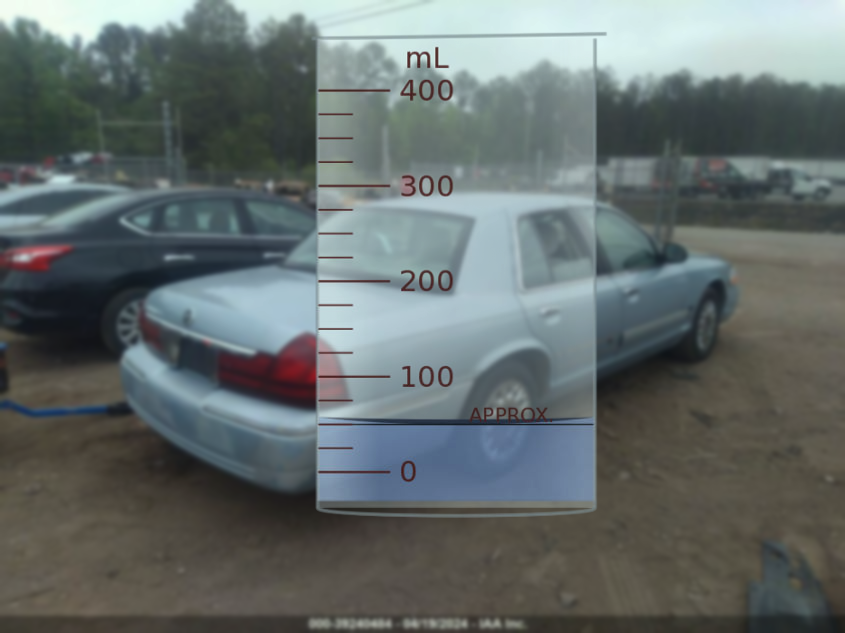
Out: 50mL
